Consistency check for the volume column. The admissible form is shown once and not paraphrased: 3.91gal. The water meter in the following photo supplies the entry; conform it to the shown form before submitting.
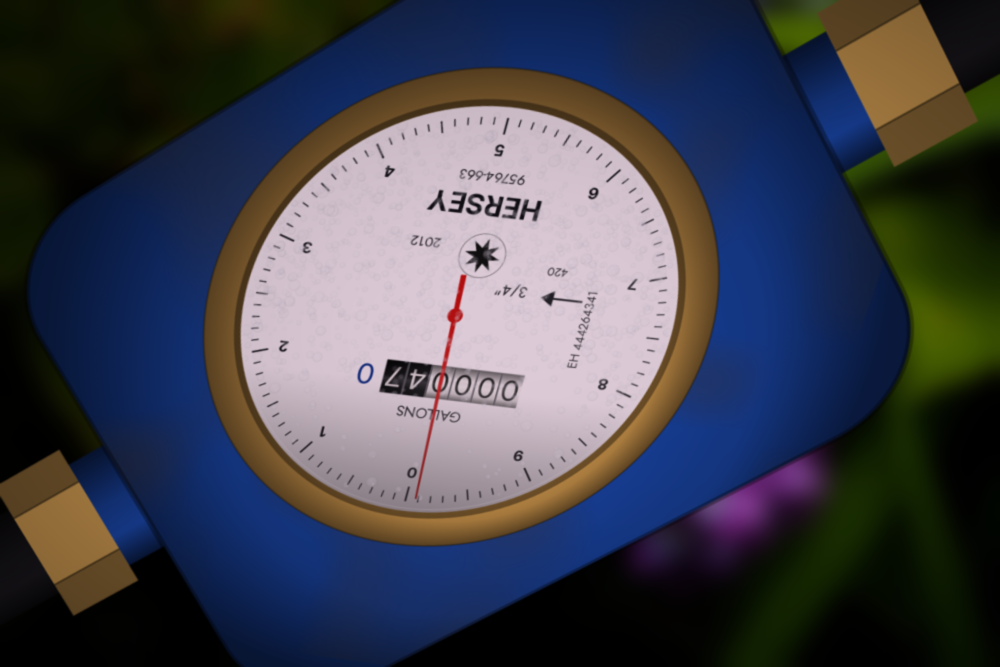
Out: 469.9gal
